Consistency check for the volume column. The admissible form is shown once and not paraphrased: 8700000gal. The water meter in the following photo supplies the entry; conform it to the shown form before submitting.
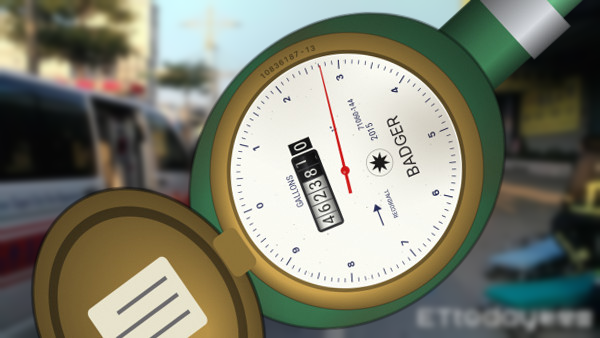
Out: 4623812.7gal
